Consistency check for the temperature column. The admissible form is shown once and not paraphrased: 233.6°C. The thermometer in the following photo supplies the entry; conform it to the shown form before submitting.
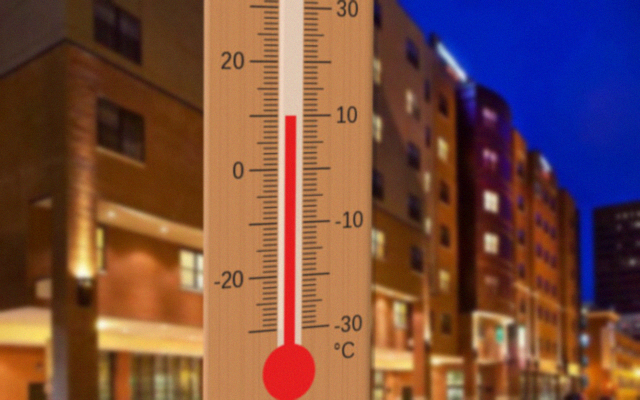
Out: 10°C
